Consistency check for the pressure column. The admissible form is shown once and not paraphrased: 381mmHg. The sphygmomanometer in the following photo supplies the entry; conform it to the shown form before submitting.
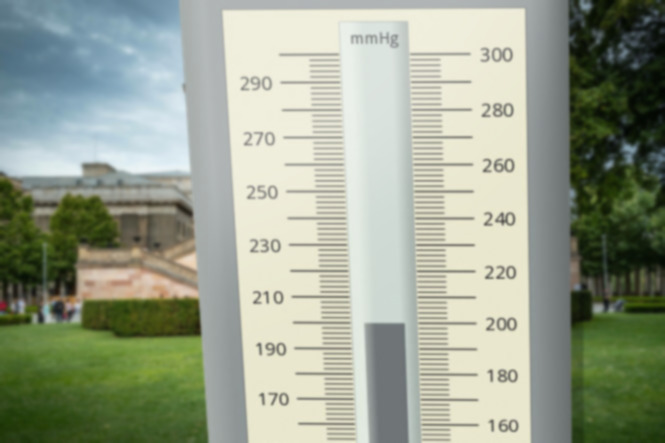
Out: 200mmHg
